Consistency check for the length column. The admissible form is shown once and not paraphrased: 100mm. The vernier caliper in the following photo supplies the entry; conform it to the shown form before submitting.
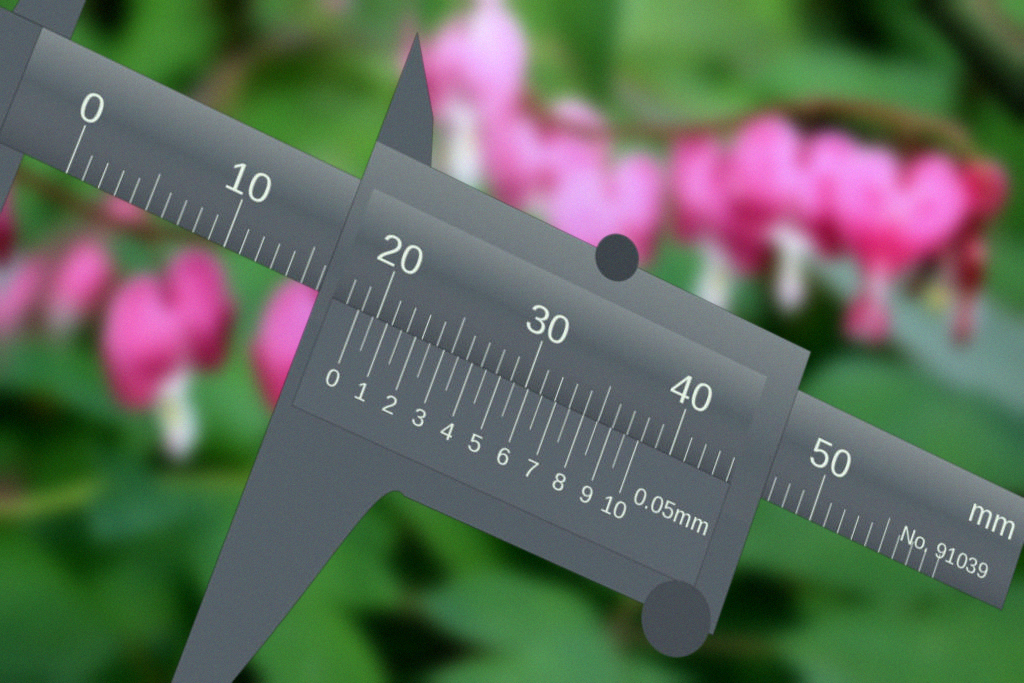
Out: 18.8mm
